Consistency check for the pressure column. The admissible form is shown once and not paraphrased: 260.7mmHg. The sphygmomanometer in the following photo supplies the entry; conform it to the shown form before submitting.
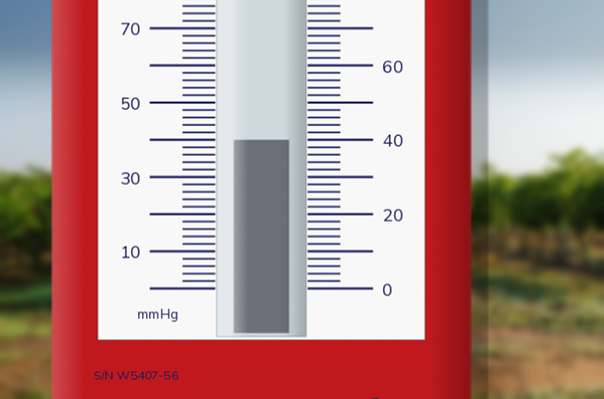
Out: 40mmHg
